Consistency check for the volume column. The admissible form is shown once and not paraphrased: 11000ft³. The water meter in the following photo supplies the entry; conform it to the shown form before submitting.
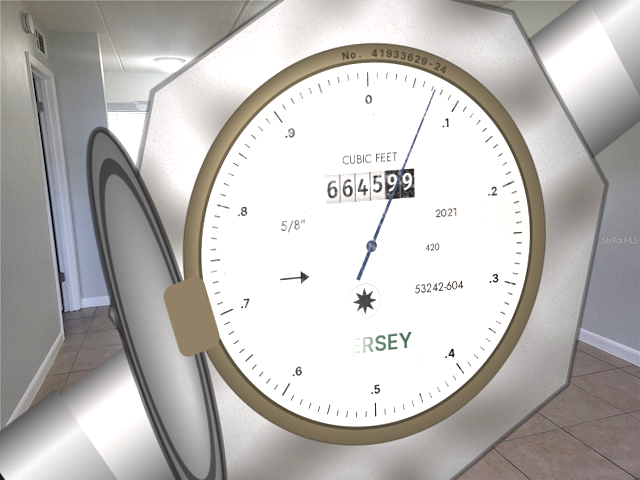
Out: 664599.07ft³
